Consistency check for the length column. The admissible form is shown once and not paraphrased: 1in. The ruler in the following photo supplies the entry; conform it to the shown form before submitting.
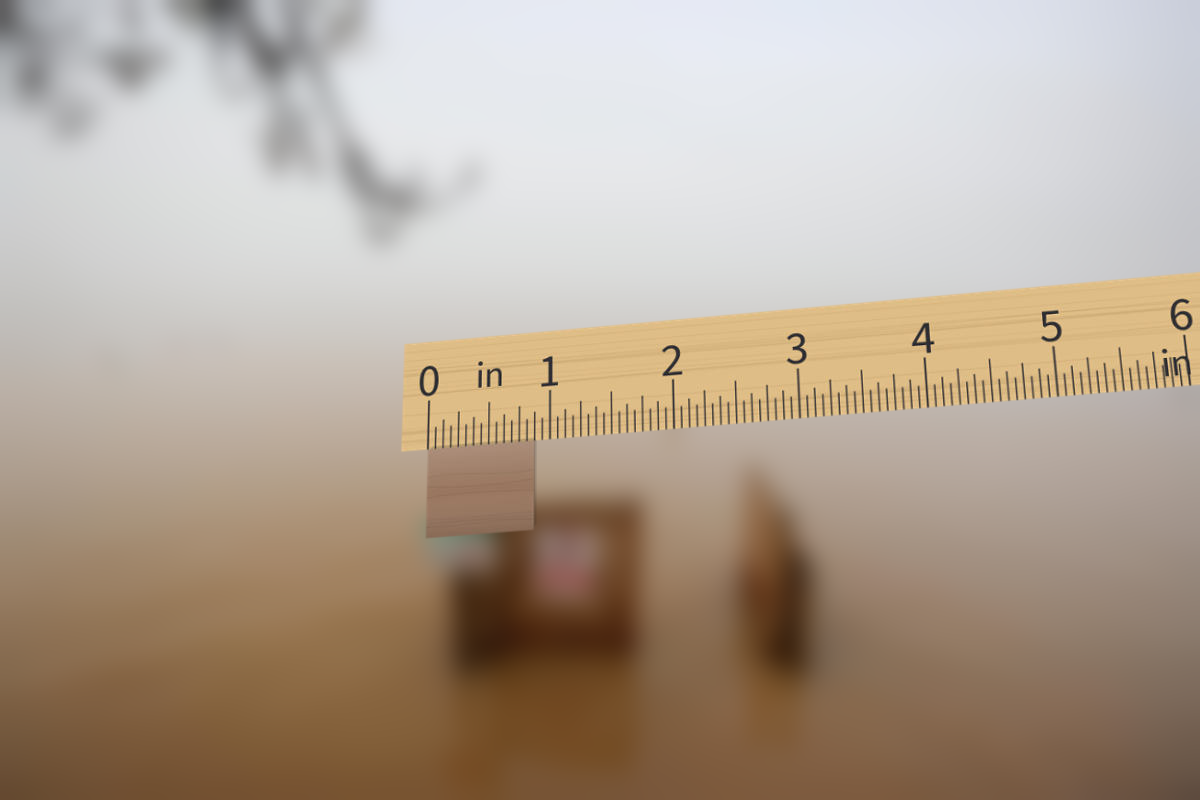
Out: 0.875in
